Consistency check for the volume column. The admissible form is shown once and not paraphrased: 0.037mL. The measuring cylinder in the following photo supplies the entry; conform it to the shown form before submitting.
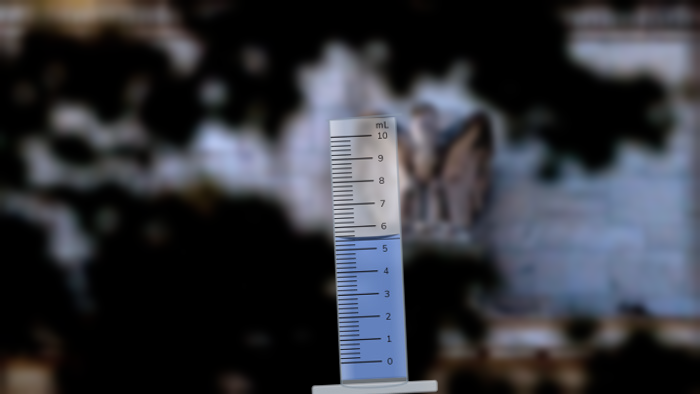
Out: 5.4mL
